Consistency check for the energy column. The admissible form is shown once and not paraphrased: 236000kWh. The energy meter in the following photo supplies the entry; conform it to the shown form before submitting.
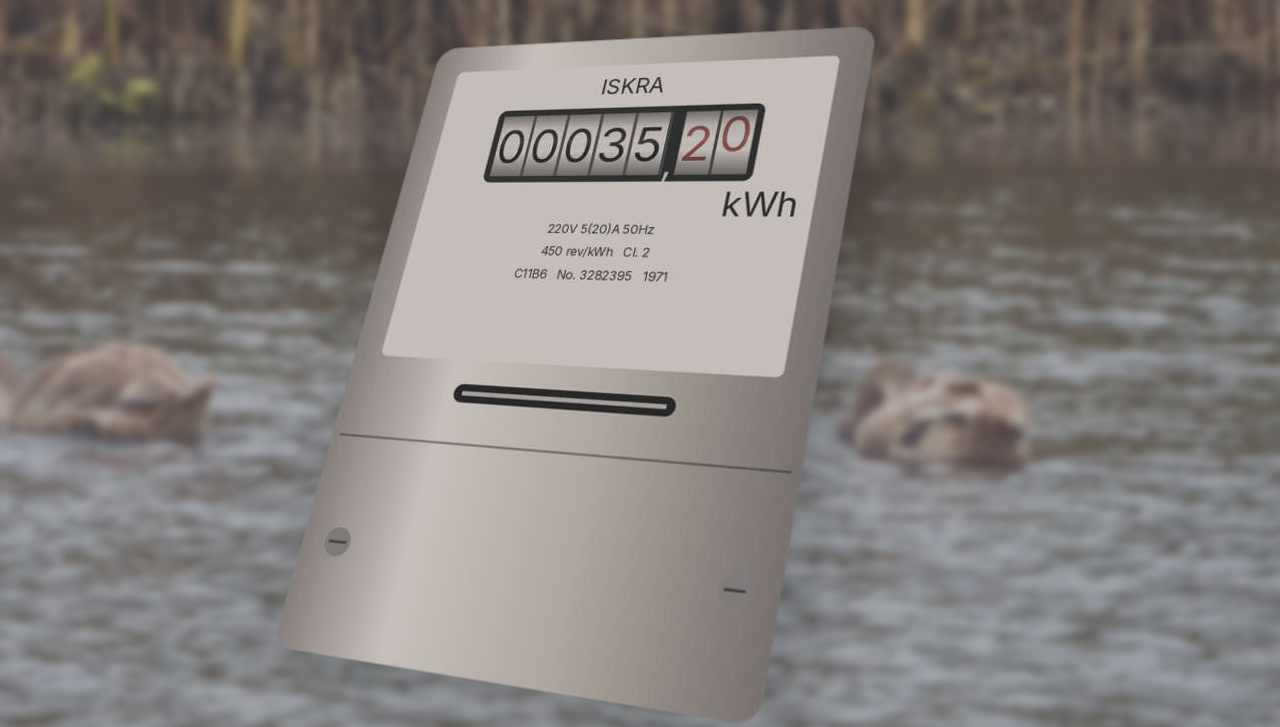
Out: 35.20kWh
